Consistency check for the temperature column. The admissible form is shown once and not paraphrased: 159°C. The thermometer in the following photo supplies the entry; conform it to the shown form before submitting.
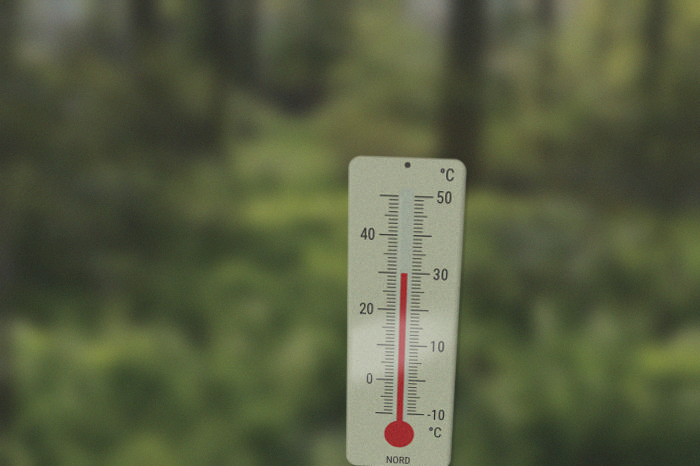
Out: 30°C
